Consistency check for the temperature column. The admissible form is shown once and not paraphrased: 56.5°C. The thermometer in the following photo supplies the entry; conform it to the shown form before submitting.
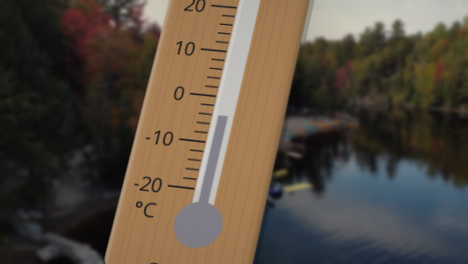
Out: -4°C
